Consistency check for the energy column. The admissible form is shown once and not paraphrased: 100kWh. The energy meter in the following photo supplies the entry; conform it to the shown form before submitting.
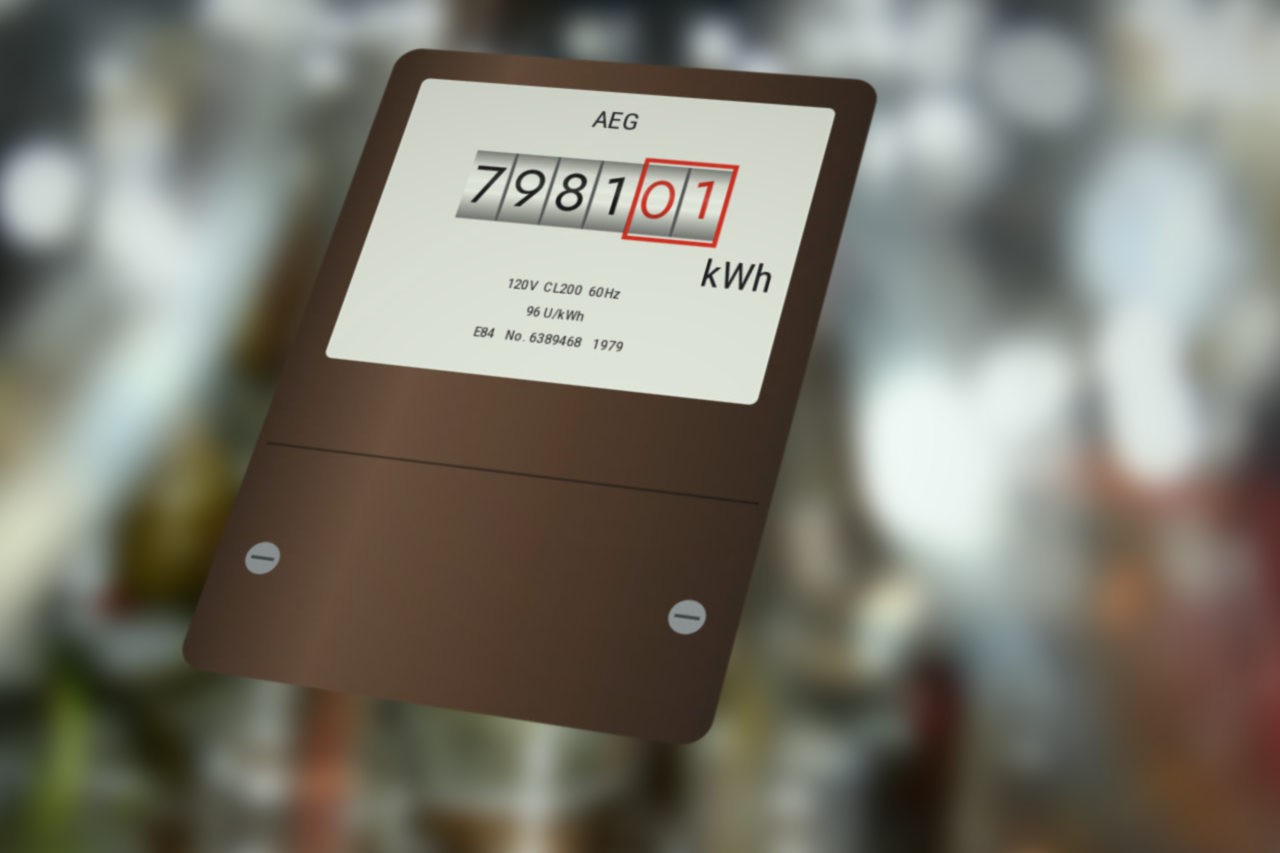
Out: 7981.01kWh
